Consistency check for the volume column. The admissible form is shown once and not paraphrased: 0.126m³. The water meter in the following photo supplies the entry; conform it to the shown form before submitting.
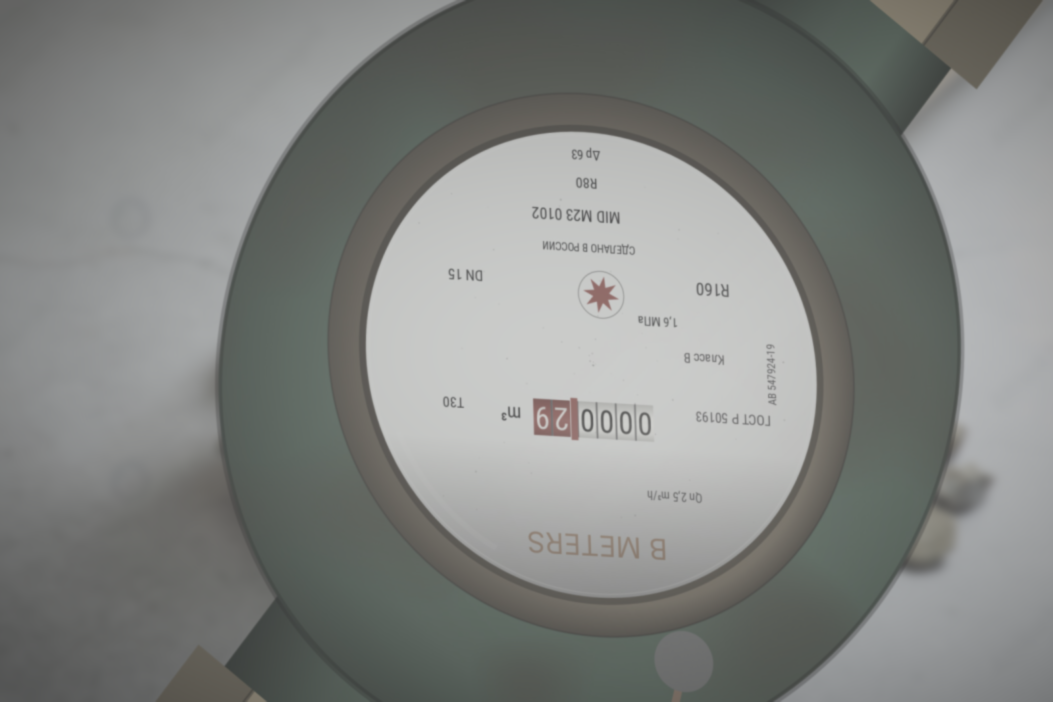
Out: 0.29m³
